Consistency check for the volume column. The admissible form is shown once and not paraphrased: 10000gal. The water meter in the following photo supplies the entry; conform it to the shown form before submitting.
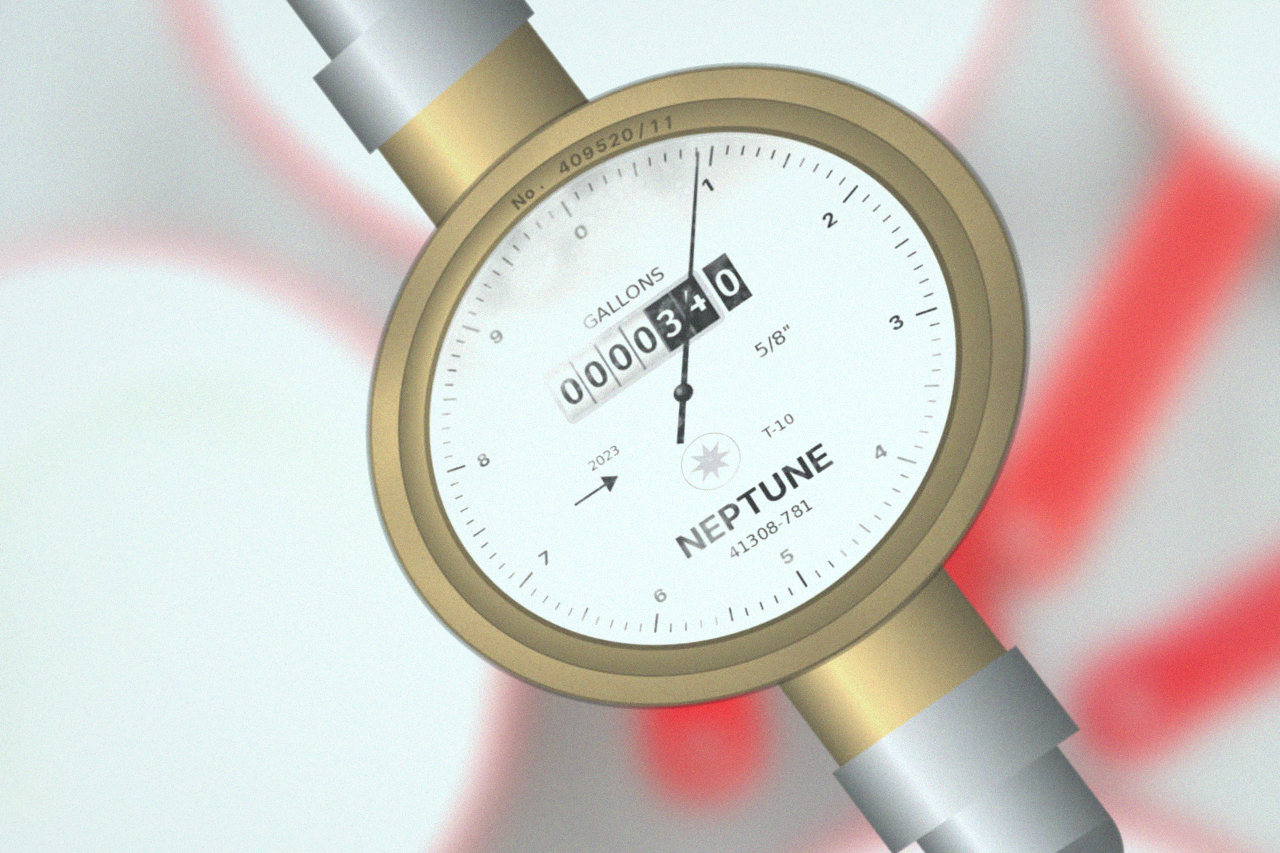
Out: 340.9gal
